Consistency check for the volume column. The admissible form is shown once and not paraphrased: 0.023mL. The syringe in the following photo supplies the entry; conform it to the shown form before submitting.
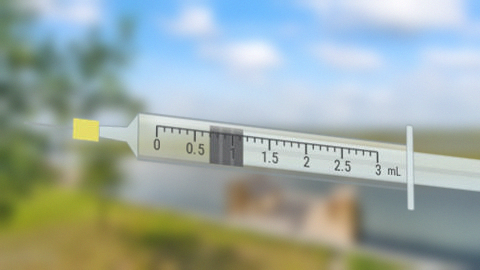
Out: 0.7mL
